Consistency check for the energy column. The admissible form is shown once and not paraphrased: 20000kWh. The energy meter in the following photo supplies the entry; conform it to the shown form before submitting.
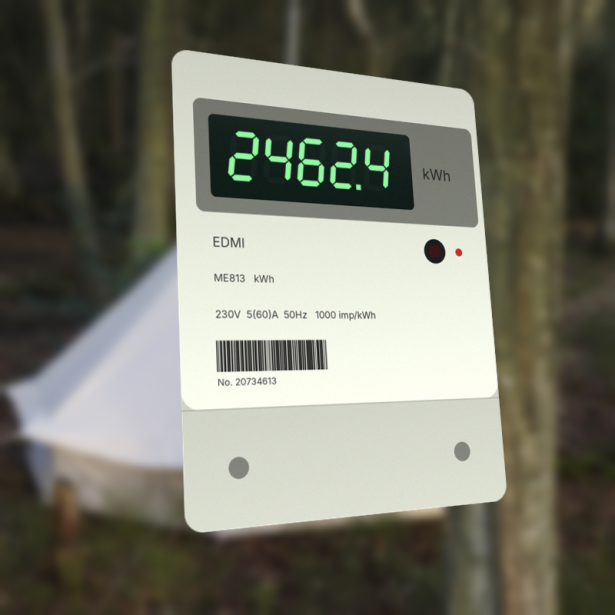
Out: 2462.4kWh
